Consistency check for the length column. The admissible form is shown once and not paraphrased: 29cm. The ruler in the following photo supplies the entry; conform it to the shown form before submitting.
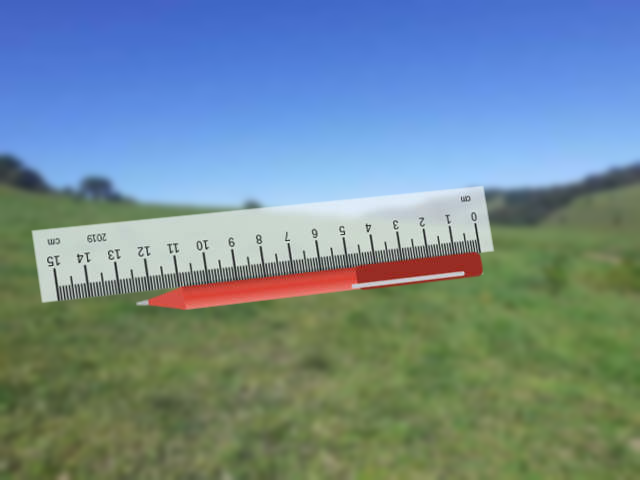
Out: 12.5cm
